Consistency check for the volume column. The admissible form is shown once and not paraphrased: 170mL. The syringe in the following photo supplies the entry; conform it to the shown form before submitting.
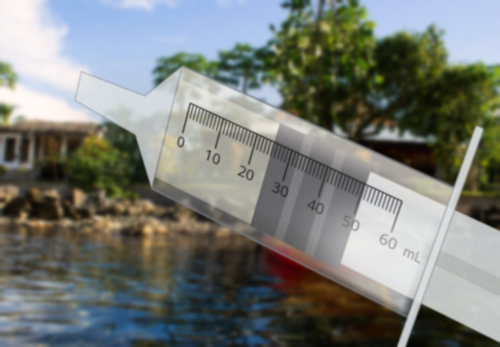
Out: 25mL
